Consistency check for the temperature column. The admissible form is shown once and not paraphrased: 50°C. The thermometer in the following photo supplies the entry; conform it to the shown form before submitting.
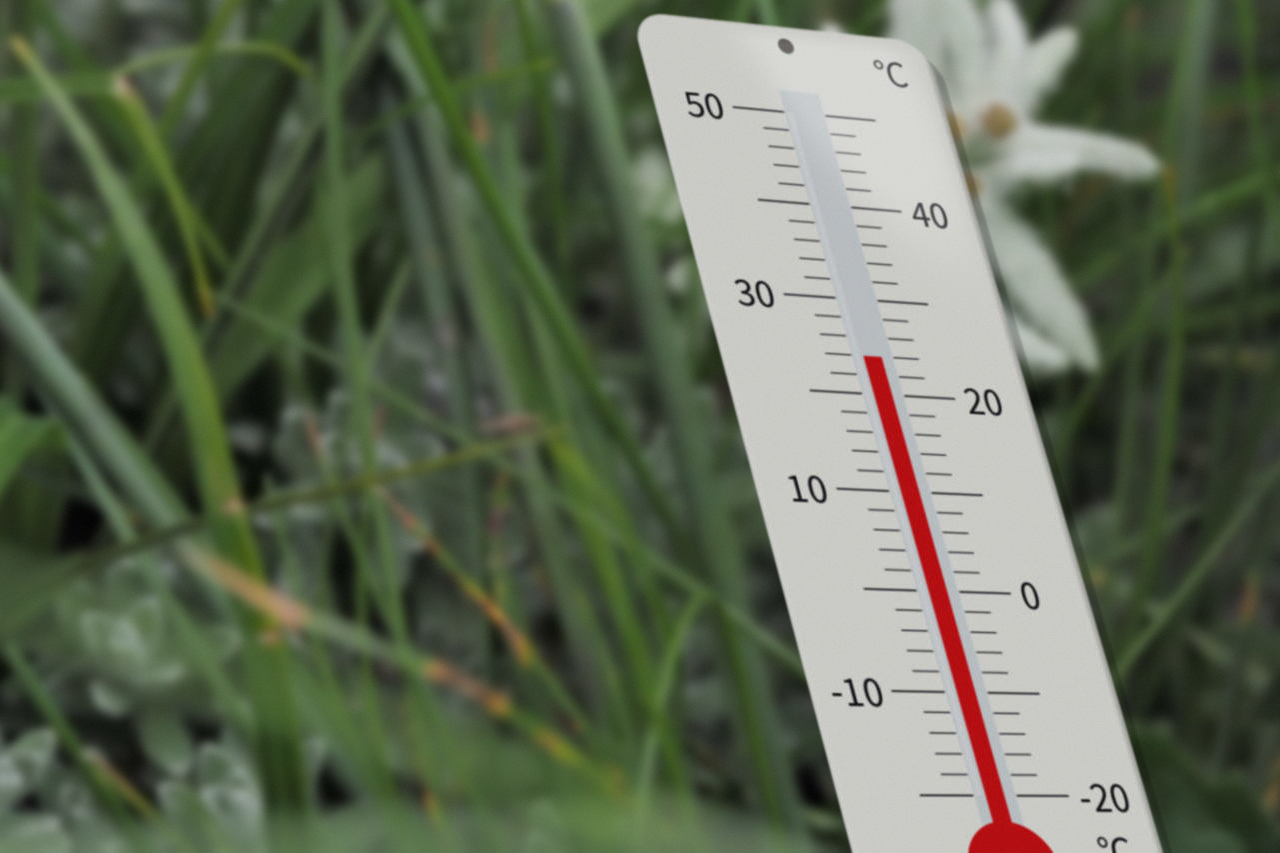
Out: 24°C
